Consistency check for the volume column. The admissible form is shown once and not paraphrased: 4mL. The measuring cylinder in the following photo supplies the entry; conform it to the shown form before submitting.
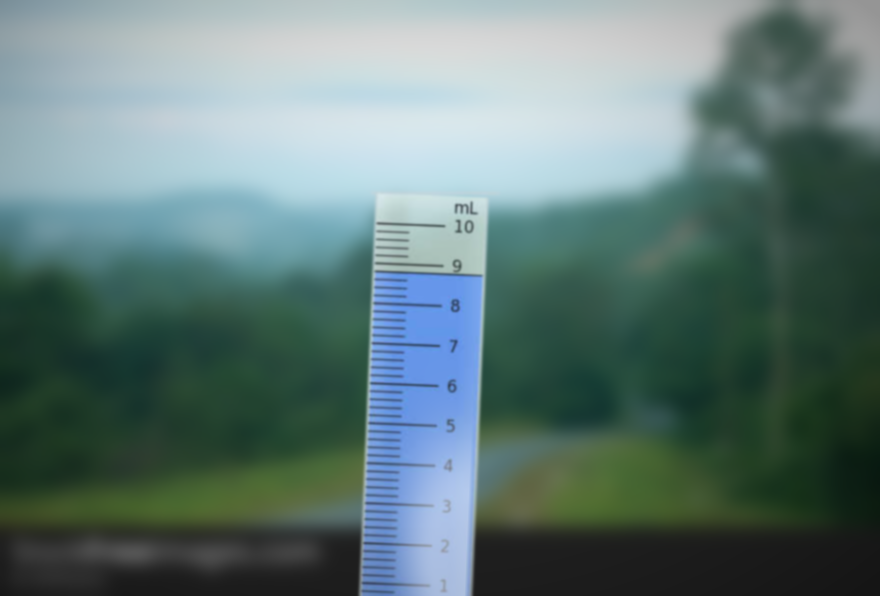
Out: 8.8mL
